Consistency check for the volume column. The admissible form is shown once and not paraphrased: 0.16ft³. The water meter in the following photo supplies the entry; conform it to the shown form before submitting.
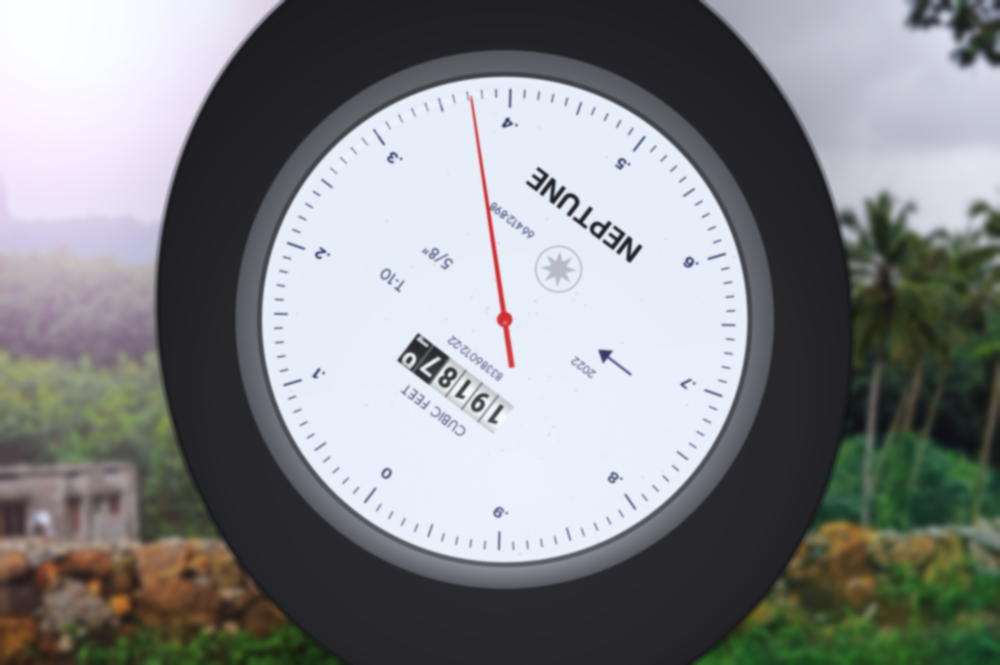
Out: 191876.37ft³
